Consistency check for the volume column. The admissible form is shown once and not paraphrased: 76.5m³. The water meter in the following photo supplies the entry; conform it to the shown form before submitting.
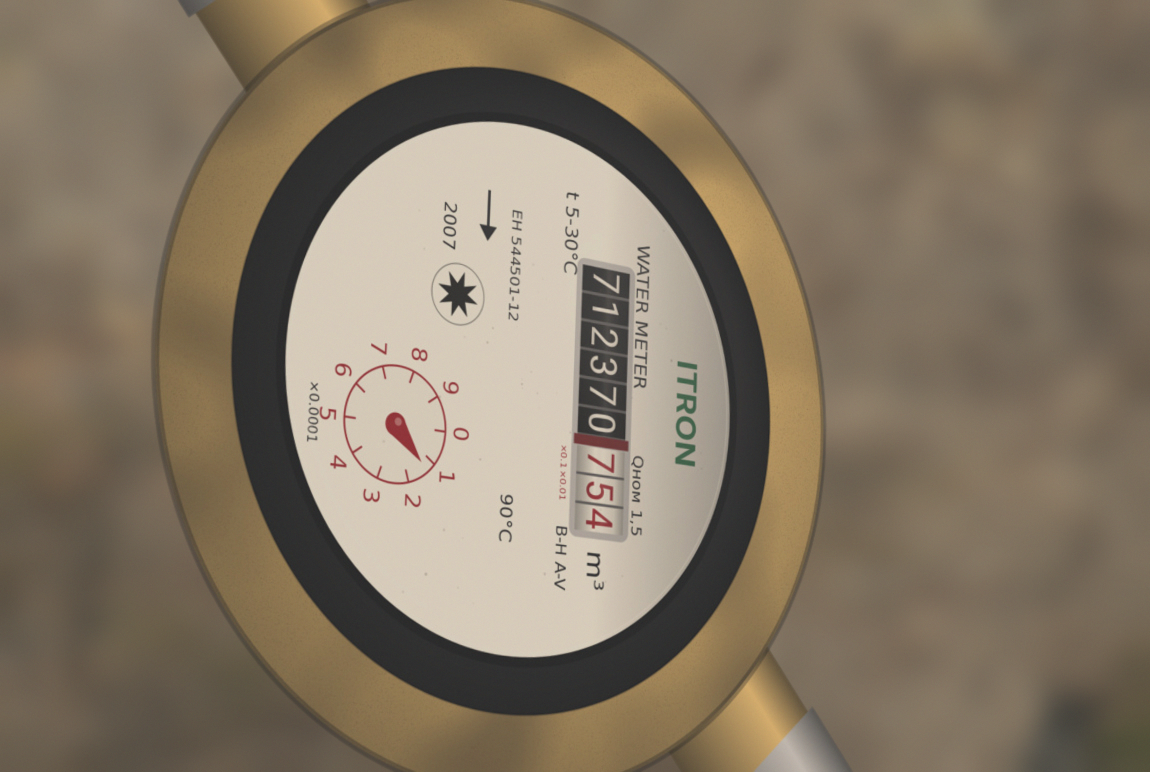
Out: 712370.7541m³
